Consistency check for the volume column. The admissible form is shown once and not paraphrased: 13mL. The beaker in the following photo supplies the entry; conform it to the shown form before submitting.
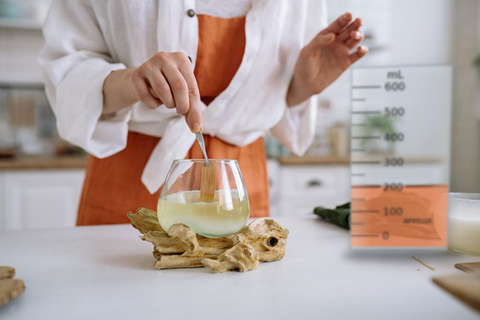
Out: 200mL
